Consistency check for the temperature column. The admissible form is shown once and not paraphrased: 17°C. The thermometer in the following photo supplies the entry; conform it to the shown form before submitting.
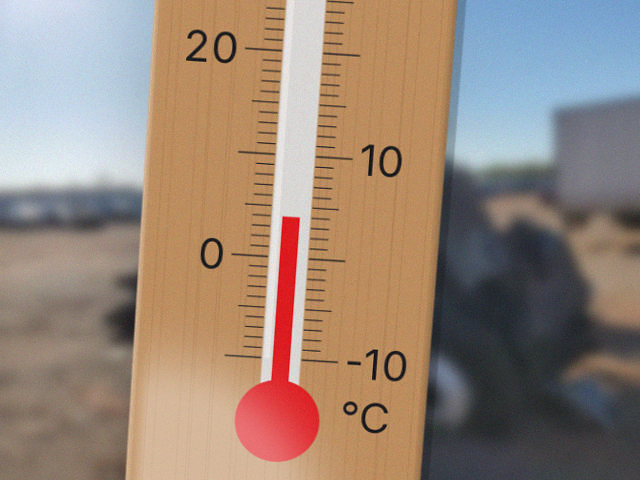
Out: 4°C
